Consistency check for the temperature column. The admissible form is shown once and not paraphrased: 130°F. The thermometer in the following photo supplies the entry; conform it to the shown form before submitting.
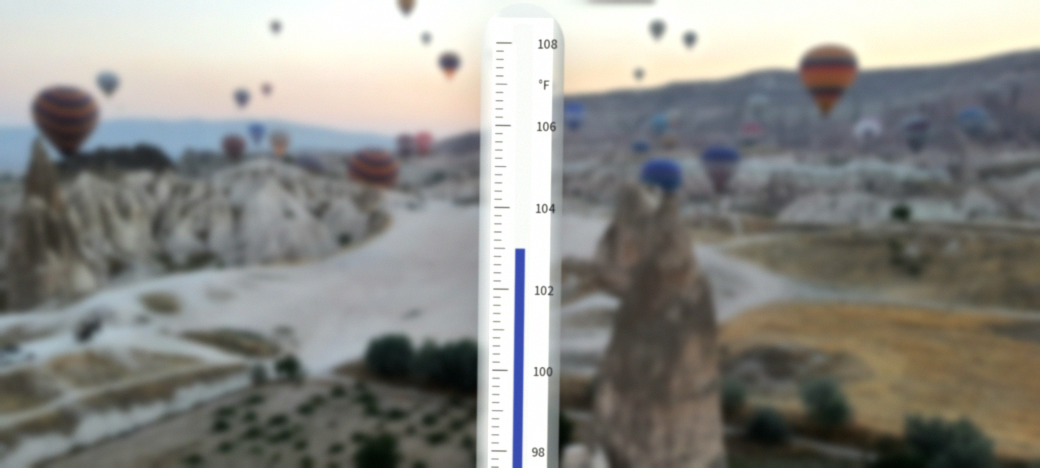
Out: 103°F
